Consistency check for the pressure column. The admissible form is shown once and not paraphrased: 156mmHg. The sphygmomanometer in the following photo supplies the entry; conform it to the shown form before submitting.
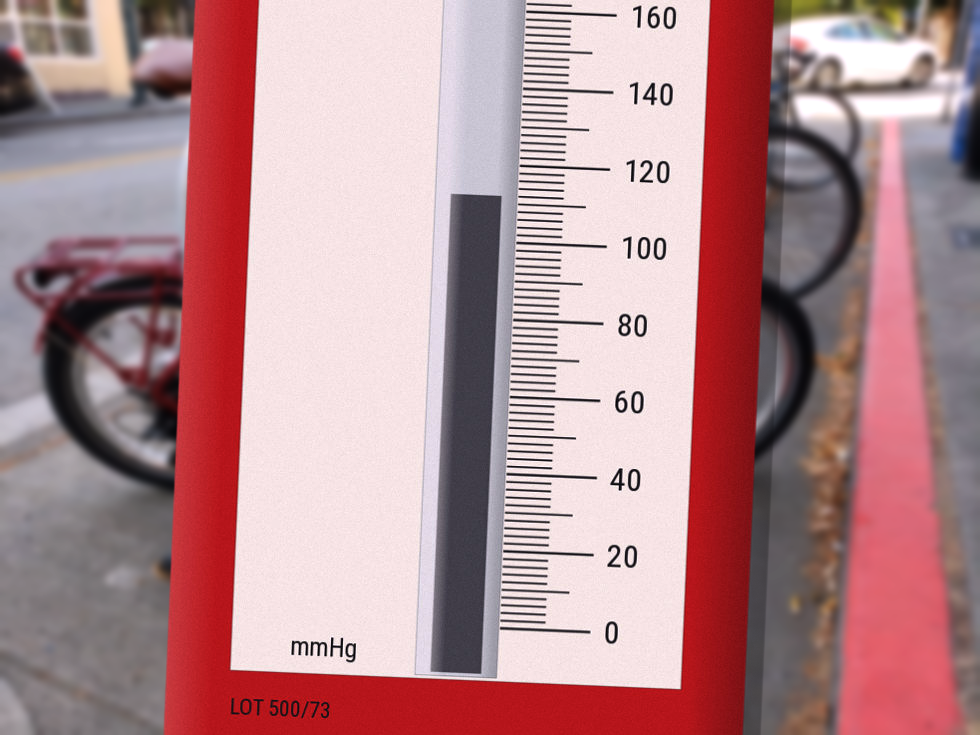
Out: 112mmHg
